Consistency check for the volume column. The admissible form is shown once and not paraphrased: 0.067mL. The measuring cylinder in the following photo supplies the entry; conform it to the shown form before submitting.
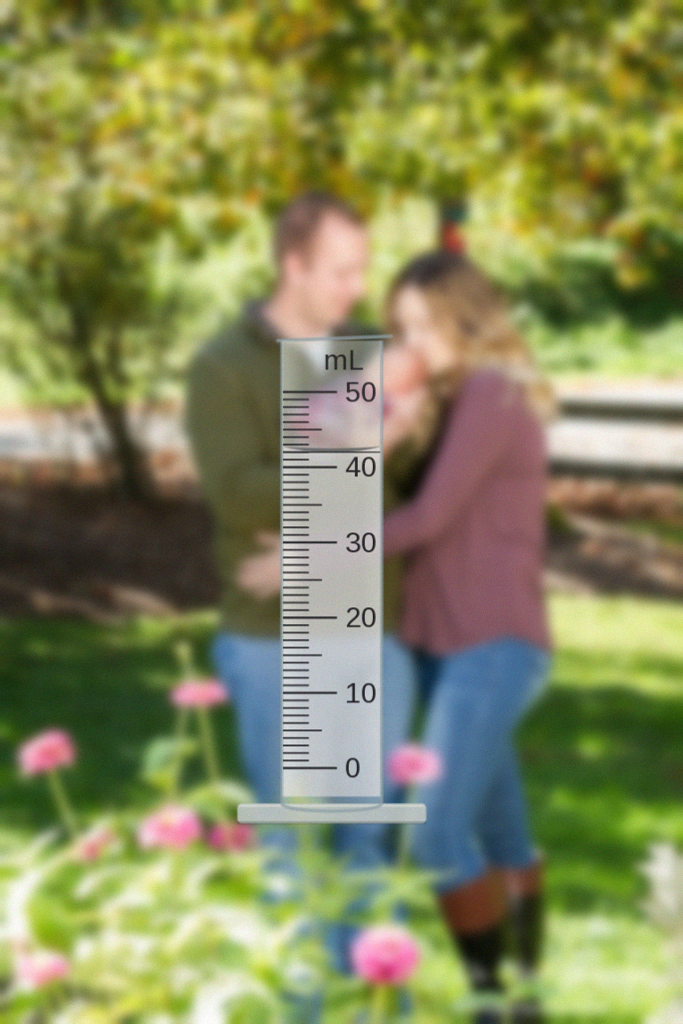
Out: 42mL
